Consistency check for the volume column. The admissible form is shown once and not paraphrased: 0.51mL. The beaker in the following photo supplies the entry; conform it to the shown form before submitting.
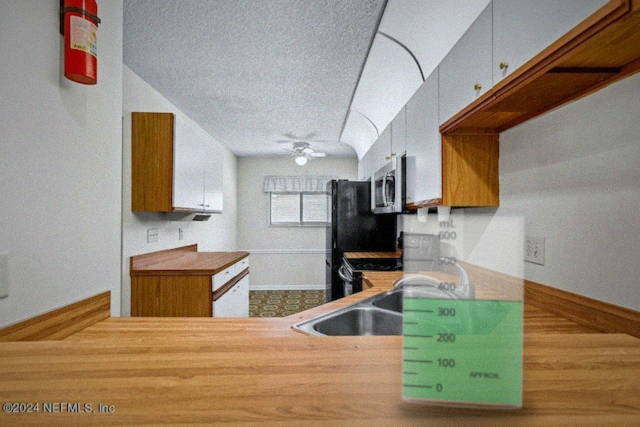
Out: 350mL
